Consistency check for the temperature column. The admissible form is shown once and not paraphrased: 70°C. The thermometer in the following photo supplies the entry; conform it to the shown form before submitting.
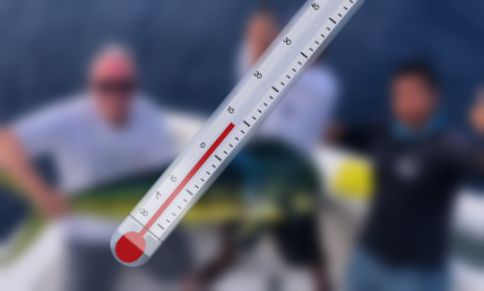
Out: 8°C
